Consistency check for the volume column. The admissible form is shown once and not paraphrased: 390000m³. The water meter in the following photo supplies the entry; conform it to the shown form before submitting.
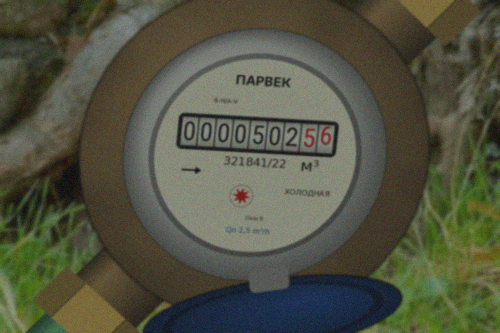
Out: 502.56m³
